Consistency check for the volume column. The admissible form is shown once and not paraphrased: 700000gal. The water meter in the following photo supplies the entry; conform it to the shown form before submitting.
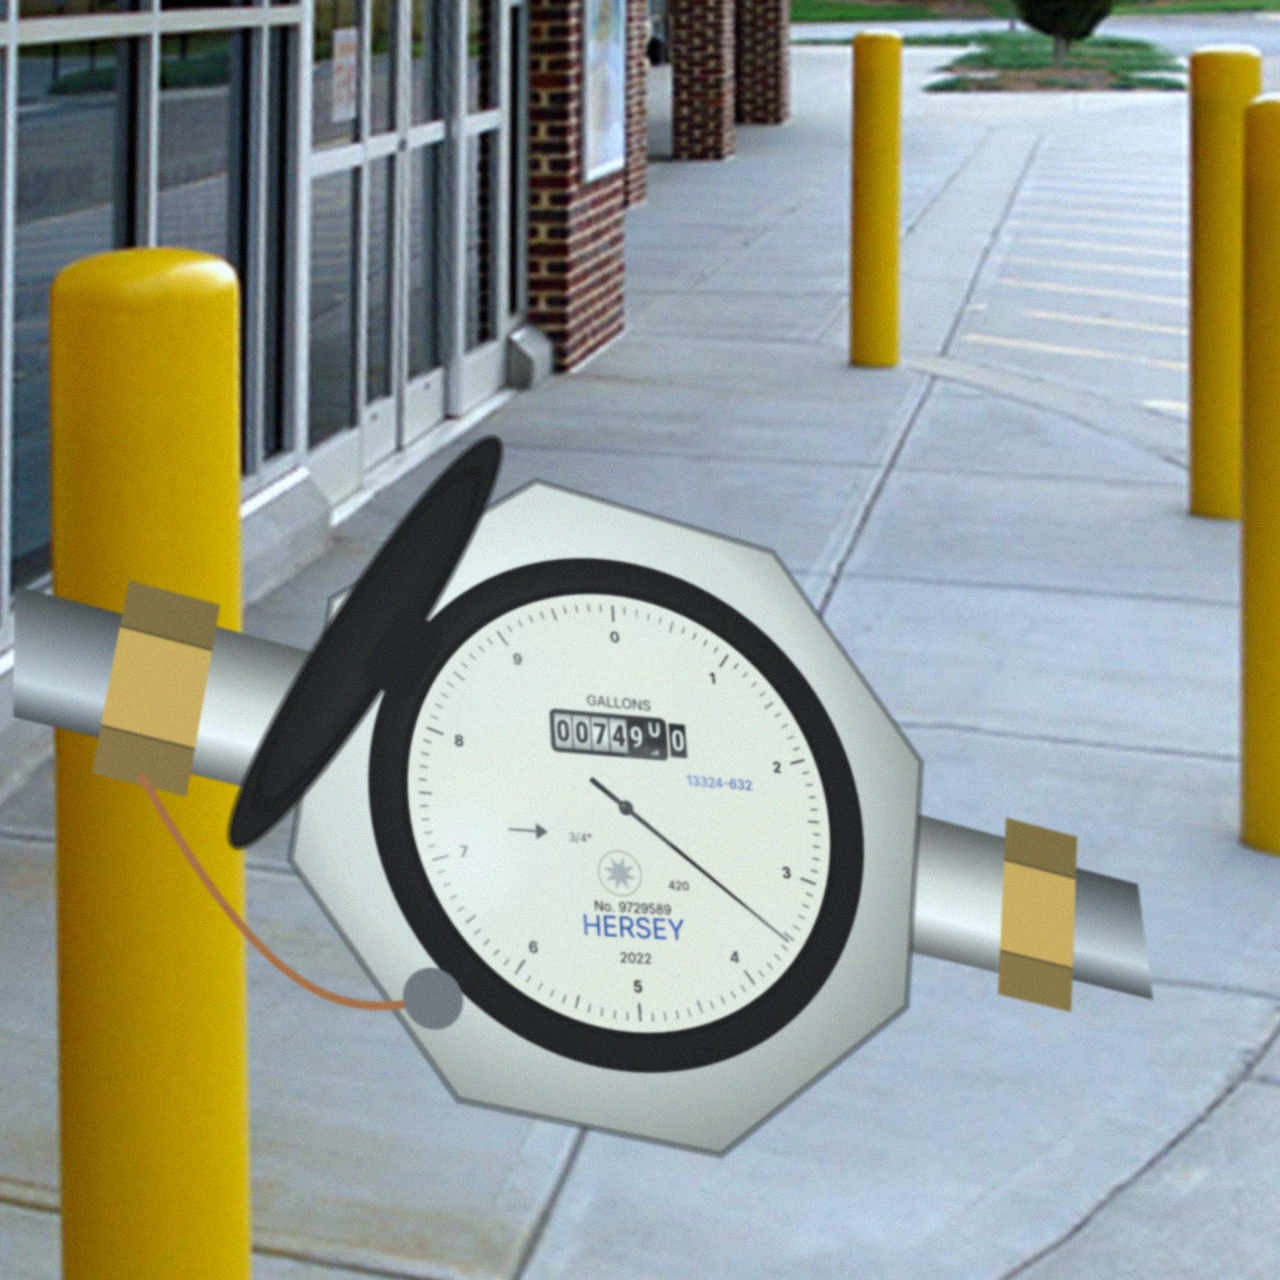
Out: 74903.5gal
